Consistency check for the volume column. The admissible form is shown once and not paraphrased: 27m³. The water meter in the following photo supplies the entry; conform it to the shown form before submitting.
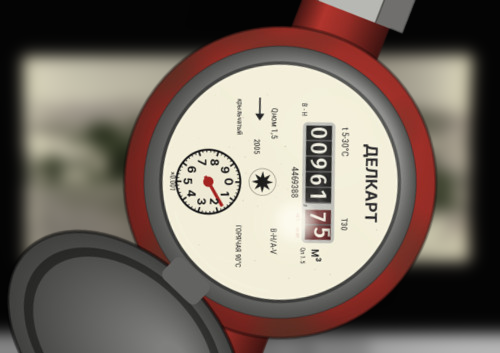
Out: 961.751m³
